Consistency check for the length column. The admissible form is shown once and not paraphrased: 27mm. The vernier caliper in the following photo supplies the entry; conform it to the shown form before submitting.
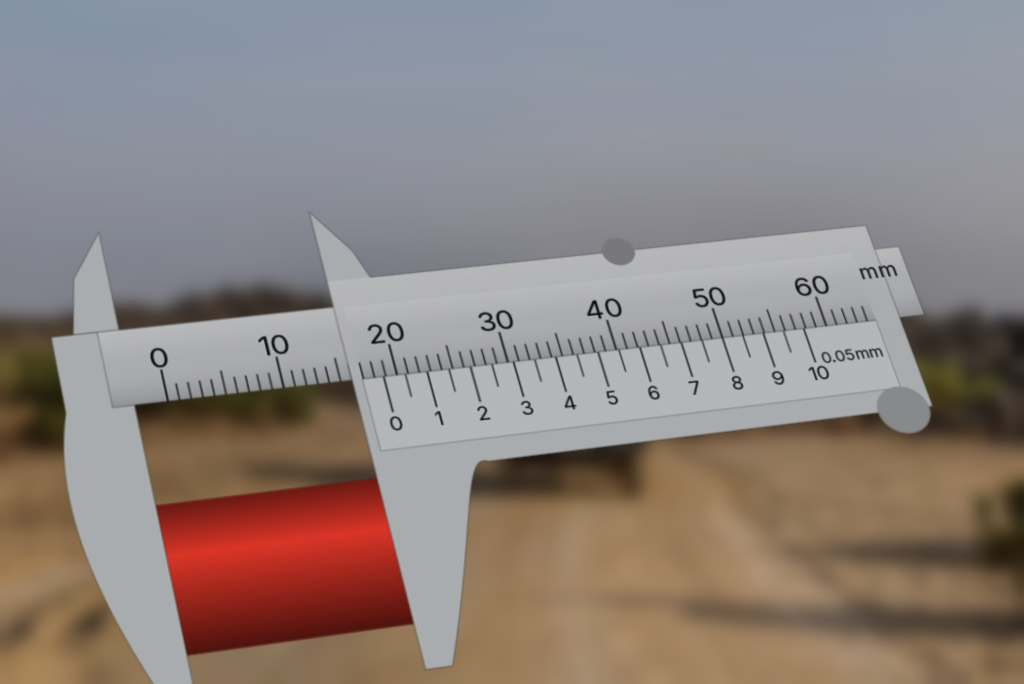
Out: 18.8mm
